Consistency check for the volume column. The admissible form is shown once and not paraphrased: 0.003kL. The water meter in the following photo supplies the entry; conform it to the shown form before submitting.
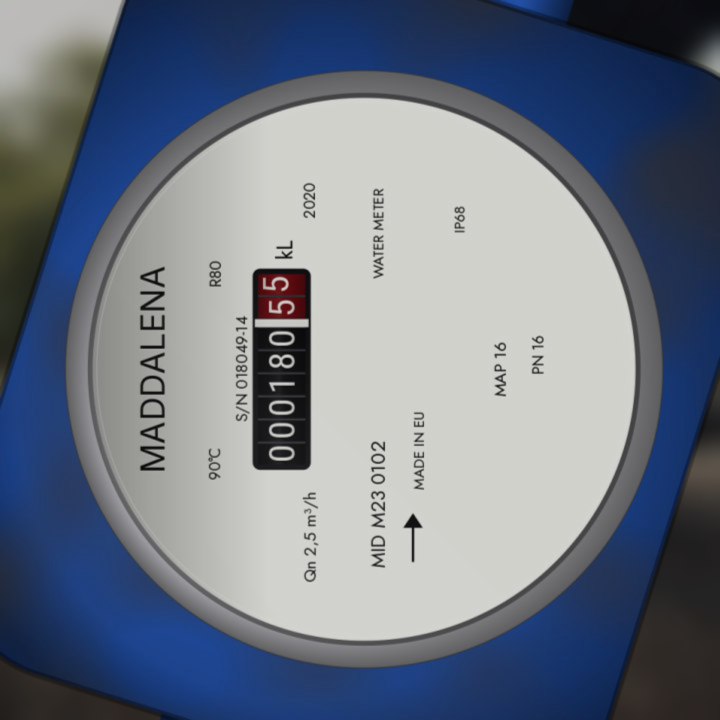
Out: 180.55kL
